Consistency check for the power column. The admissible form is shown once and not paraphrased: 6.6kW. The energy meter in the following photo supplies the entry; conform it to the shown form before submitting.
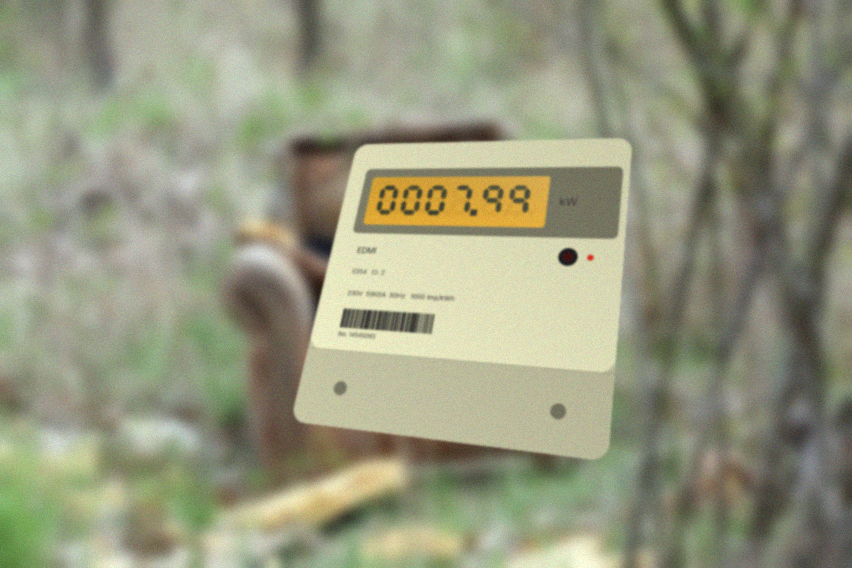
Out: 7.99kW
